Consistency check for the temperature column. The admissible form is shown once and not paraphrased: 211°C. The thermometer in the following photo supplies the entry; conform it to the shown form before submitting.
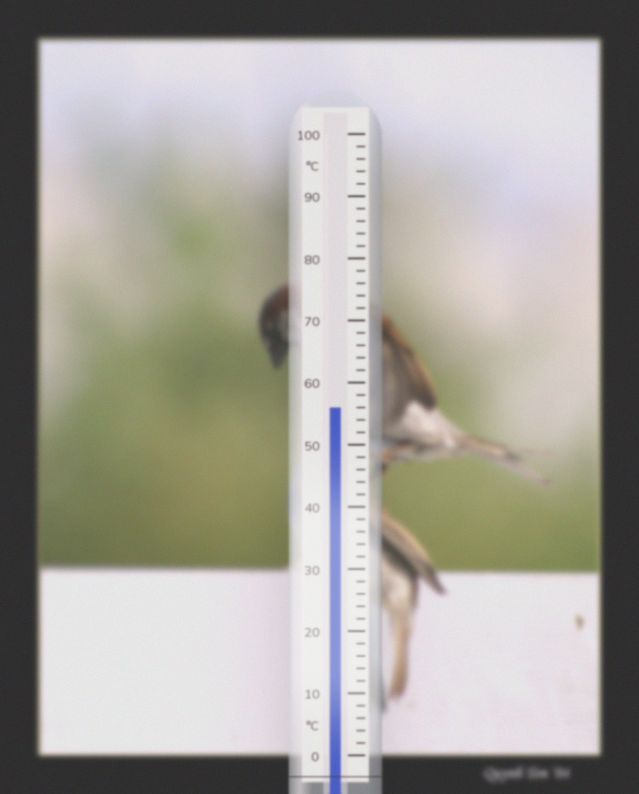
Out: 56°C
